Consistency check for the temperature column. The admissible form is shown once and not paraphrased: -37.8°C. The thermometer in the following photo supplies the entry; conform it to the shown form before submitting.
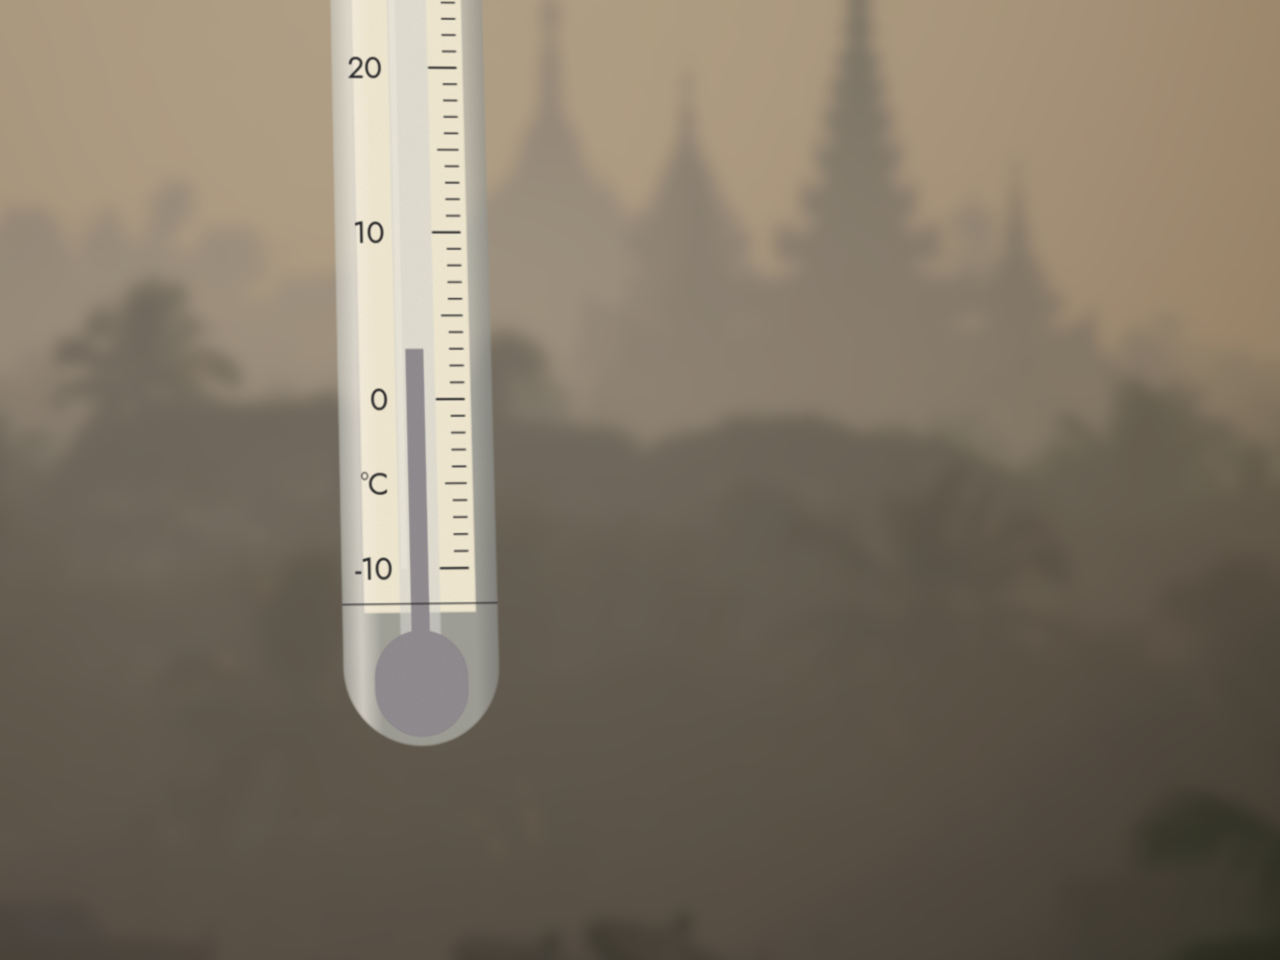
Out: 3°C
